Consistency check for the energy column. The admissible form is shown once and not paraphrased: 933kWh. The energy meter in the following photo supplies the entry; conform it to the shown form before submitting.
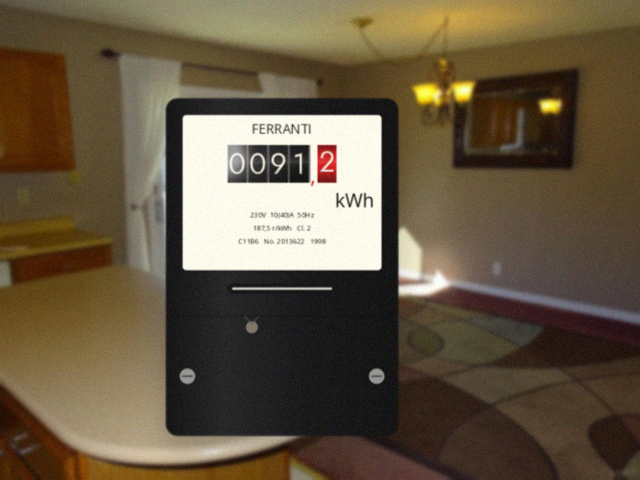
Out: 91.2kWh
